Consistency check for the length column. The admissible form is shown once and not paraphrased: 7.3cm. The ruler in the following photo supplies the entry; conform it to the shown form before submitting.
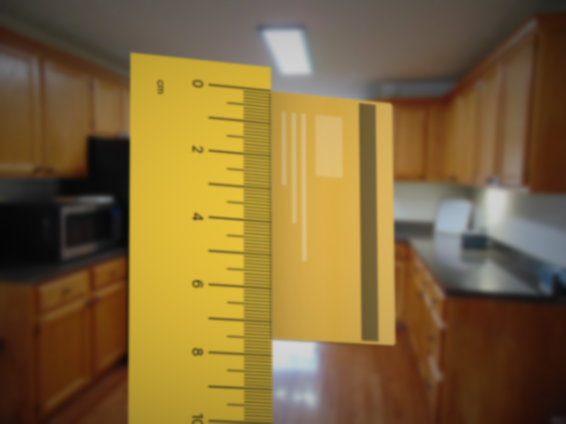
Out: 7.5cm
